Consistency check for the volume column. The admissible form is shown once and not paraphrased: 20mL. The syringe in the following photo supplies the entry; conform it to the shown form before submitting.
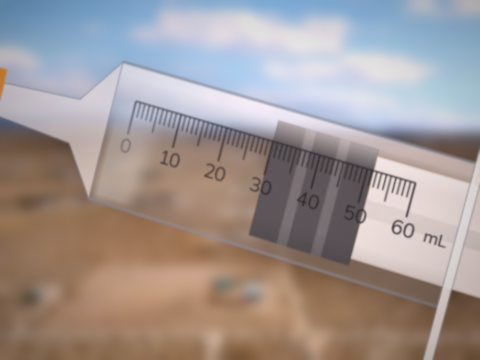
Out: 30mL
